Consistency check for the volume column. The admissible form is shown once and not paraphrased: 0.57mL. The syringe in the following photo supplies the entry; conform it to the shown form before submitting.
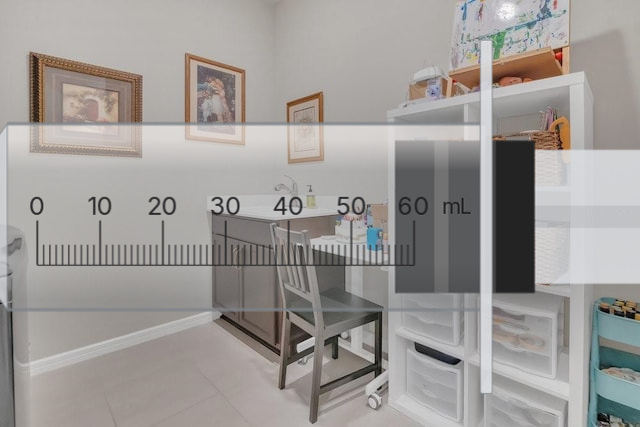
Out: 57mL
